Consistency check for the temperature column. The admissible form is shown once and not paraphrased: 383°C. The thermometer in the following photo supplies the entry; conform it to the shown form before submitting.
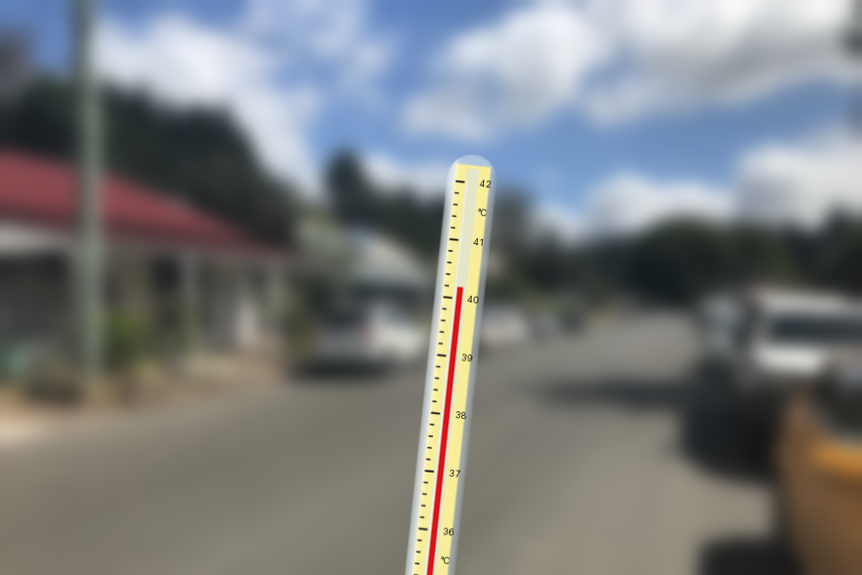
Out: 40.2°C
